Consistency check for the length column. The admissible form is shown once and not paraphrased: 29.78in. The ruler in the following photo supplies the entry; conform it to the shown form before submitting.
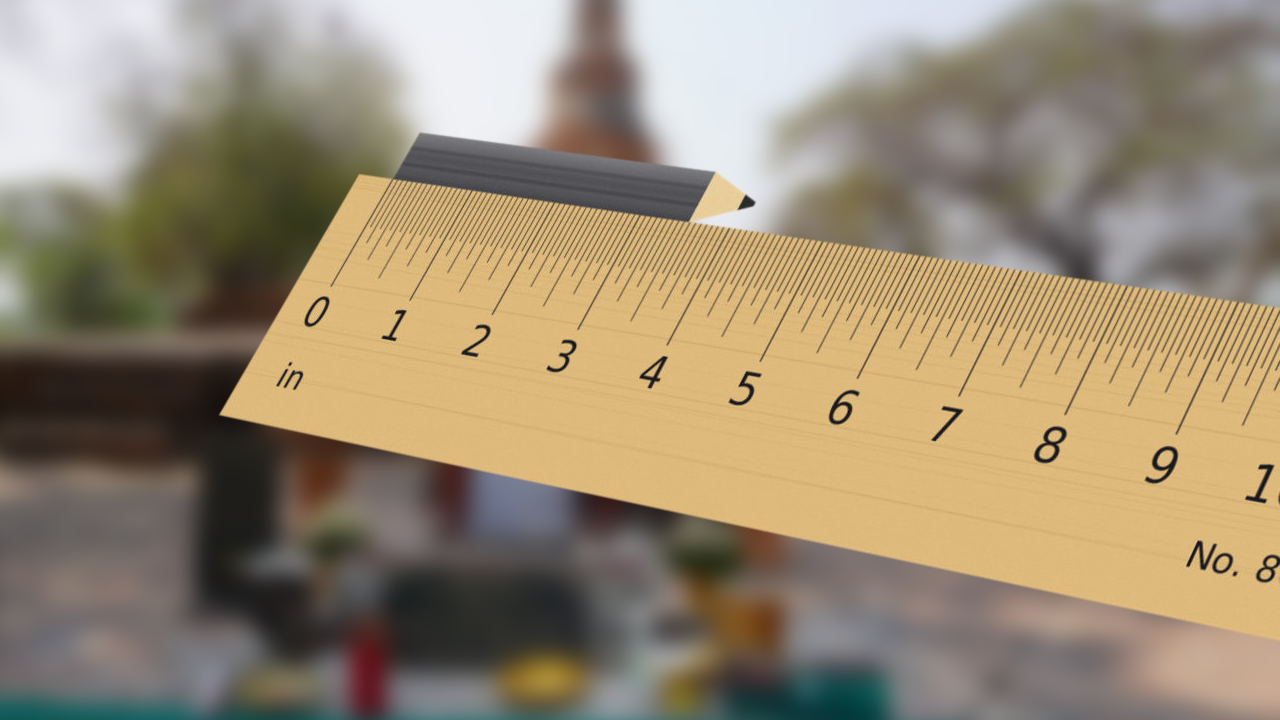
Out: 4.125in
